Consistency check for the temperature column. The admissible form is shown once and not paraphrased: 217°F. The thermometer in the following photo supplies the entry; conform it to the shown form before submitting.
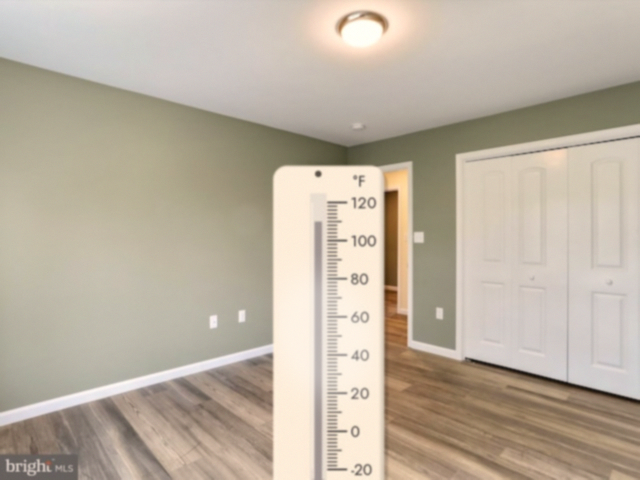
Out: 110°F
